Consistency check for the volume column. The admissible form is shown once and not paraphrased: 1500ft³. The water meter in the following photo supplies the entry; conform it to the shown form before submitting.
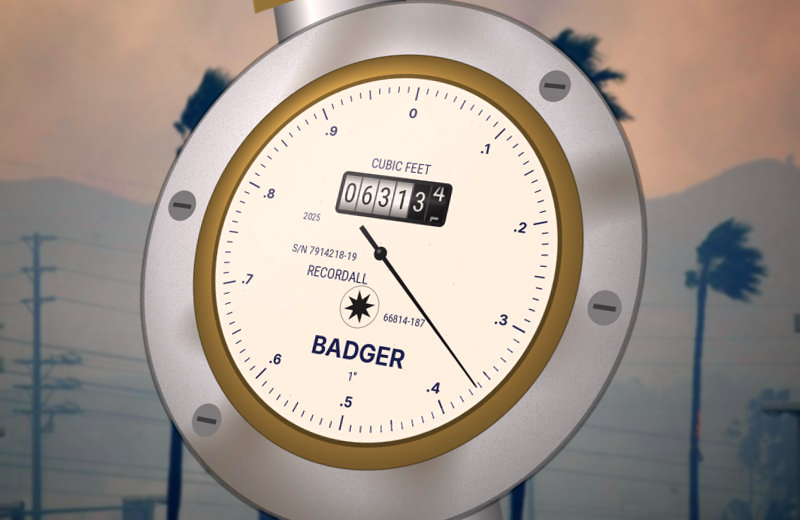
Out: 63134.36ft³
